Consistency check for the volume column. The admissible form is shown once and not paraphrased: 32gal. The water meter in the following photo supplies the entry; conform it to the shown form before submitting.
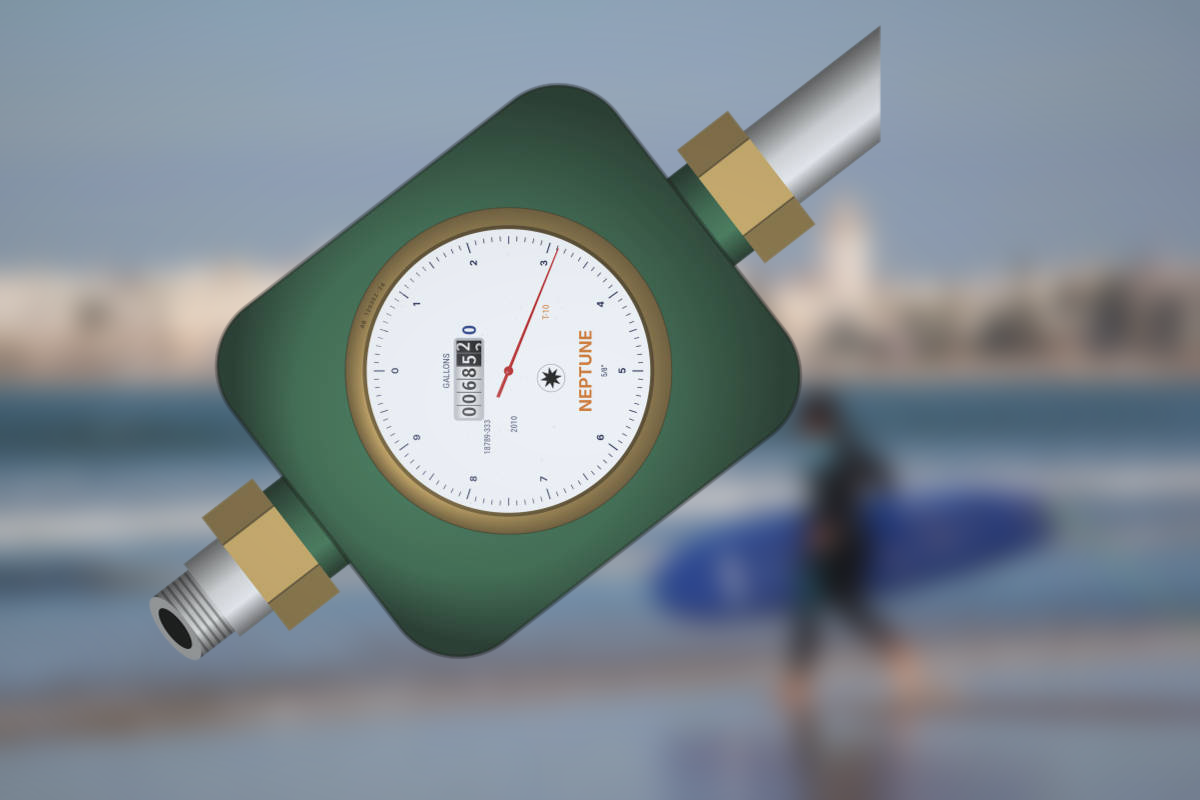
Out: 68523.1gal
